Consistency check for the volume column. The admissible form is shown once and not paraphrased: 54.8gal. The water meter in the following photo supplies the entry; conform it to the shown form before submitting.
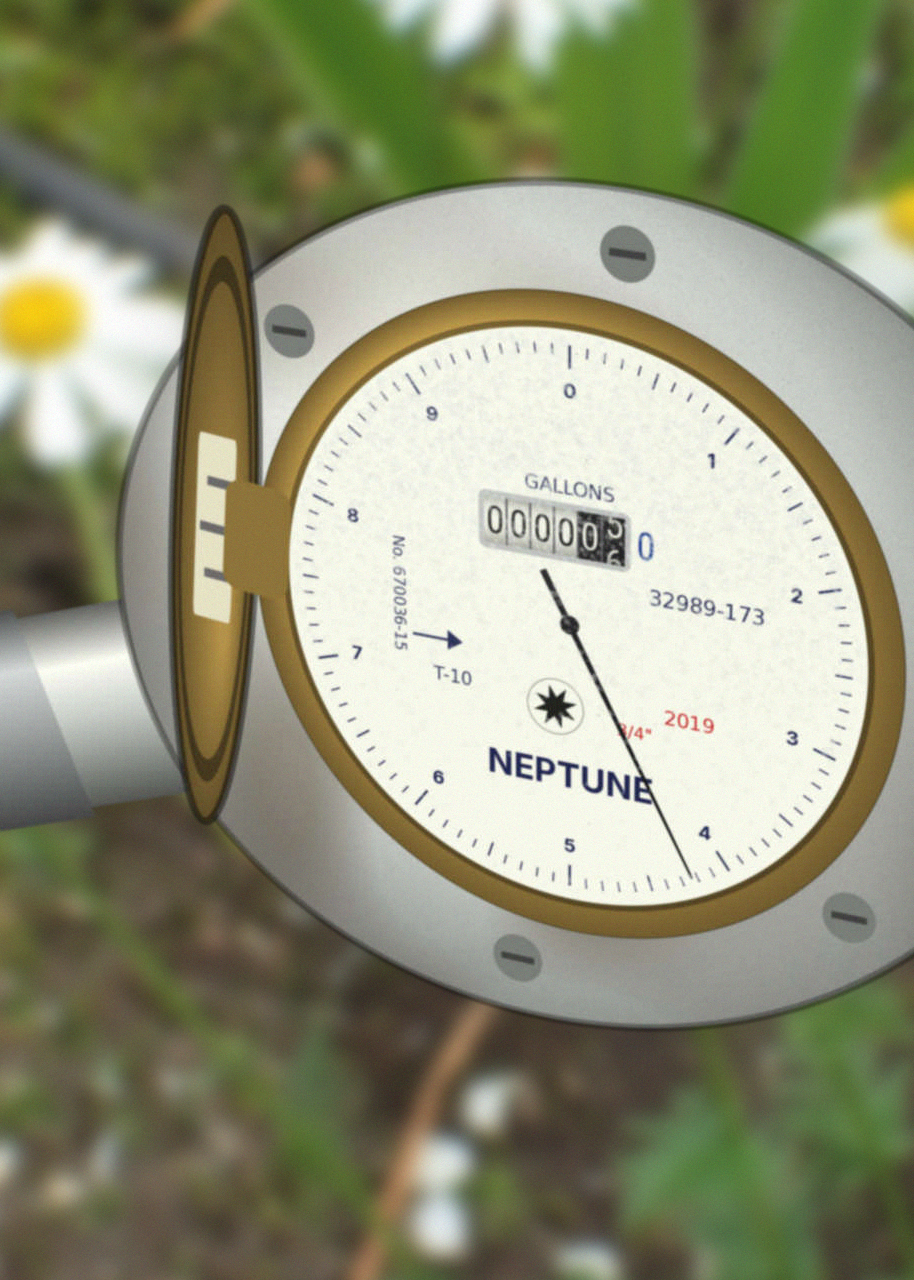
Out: 54.2gal
